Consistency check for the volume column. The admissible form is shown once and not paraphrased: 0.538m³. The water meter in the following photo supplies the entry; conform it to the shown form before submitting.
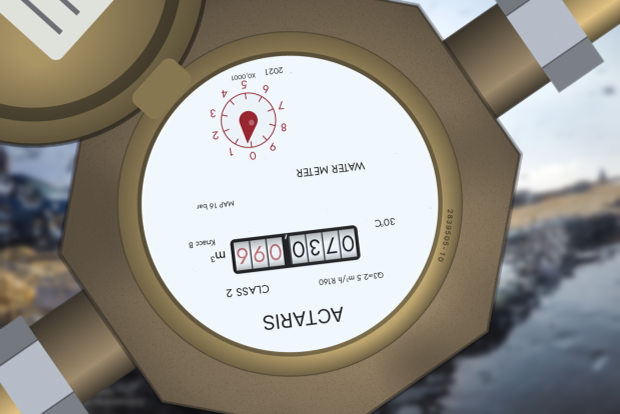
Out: 730.0960m³
